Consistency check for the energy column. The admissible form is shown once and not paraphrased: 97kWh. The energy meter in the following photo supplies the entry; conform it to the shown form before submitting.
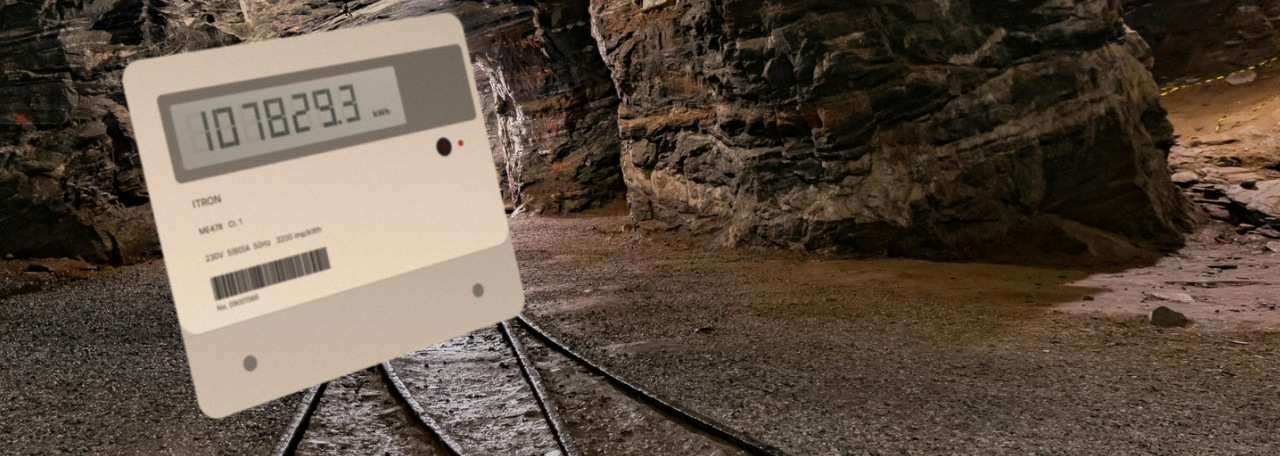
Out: 107829.3kWh
